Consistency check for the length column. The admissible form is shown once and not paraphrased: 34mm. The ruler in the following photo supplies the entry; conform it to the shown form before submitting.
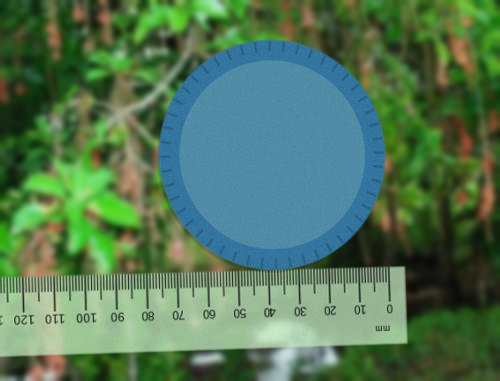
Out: 75mm
